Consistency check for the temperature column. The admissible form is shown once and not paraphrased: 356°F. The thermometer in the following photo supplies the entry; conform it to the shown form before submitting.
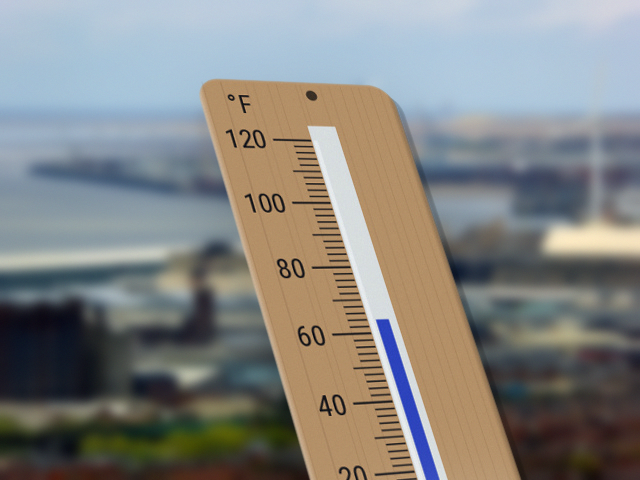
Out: 64°F
